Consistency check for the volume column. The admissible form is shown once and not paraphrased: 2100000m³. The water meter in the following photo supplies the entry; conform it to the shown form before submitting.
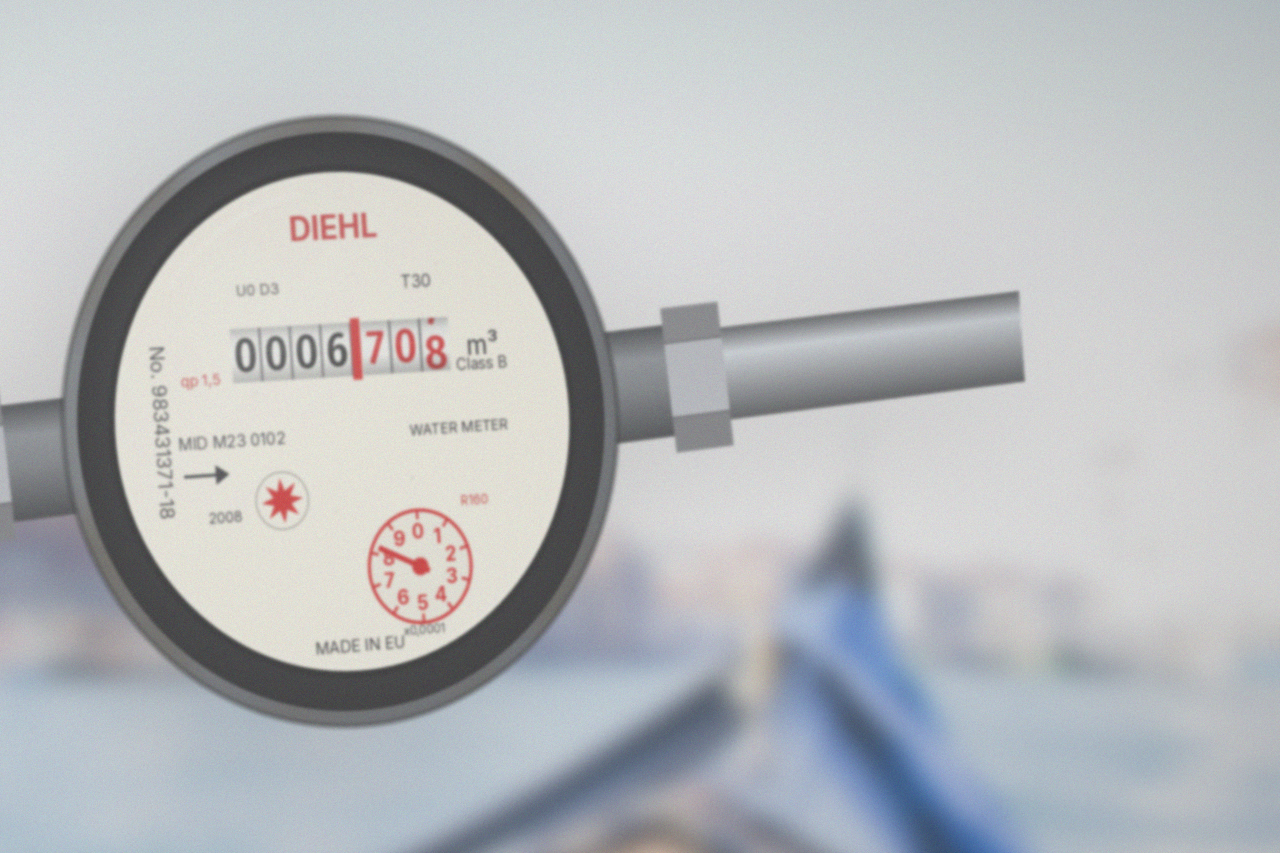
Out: 6.7078m³
